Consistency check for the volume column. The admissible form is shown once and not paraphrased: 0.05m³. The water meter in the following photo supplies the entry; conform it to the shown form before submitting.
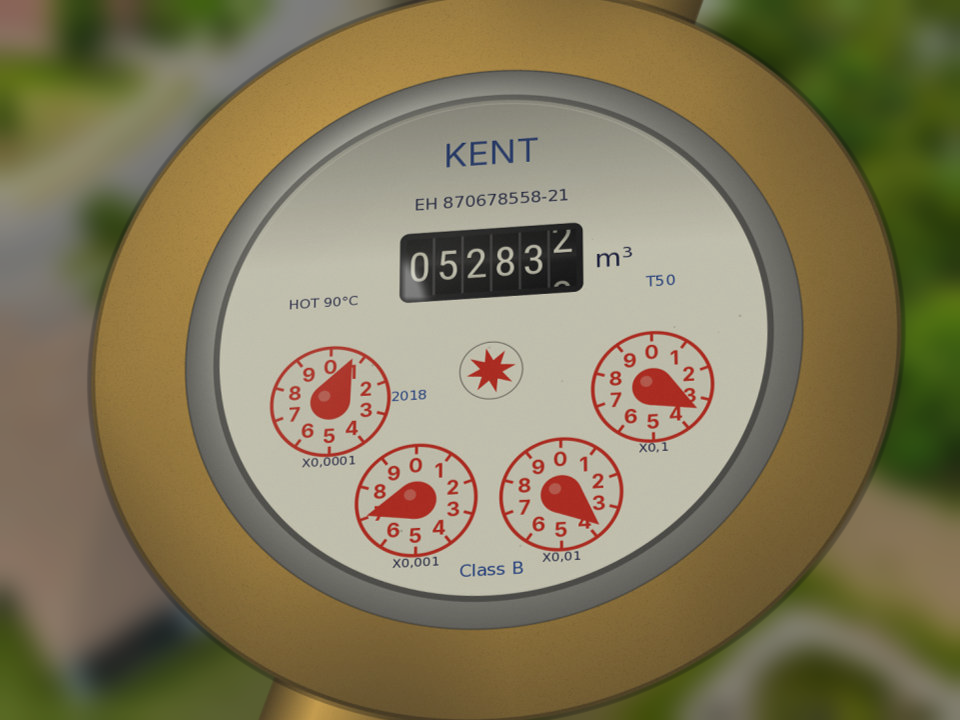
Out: 52832.3370m³
